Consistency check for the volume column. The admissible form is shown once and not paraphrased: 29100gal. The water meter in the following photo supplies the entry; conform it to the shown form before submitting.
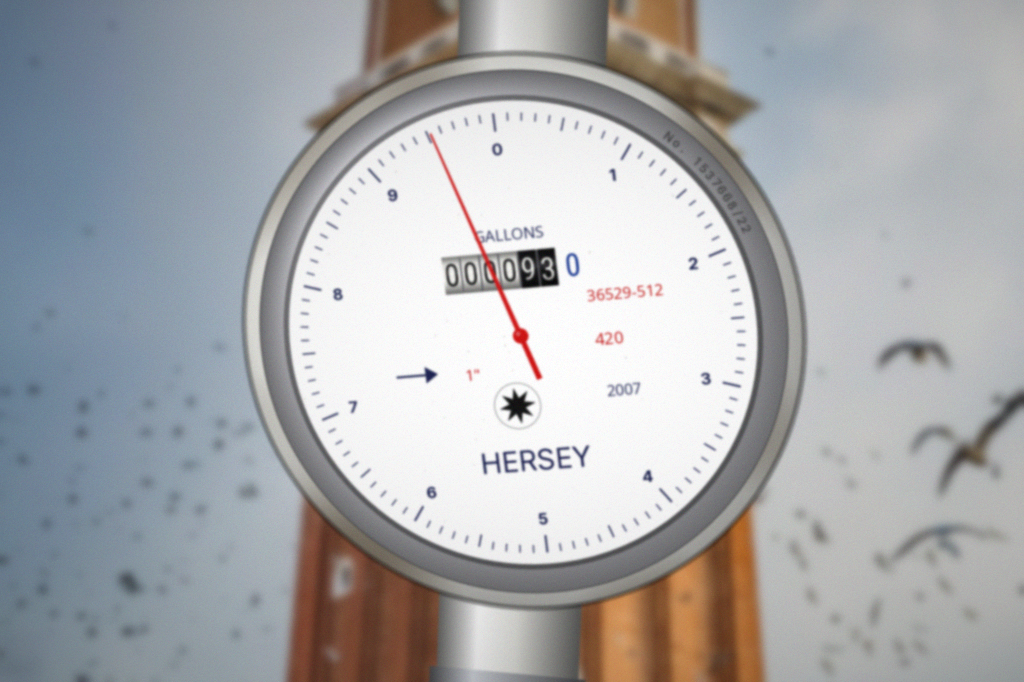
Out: 929.5gal
